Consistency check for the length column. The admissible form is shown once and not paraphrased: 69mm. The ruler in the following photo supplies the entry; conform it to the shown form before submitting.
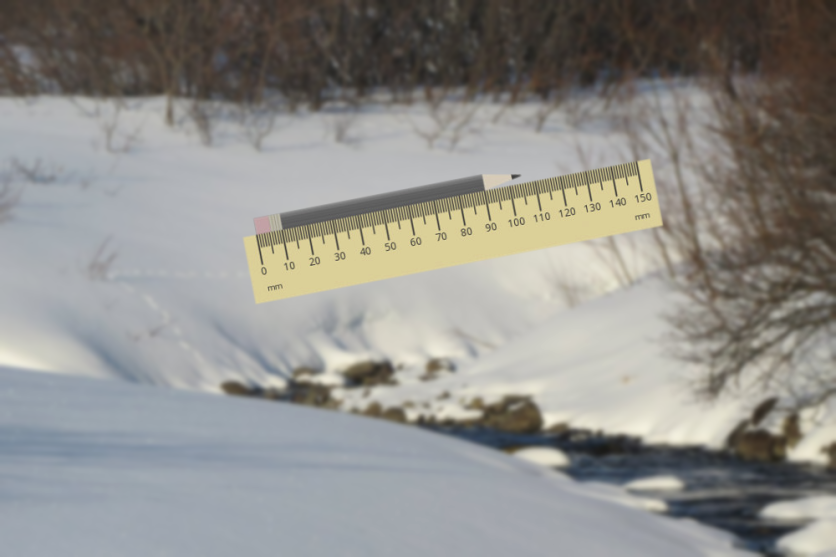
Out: 105mm
